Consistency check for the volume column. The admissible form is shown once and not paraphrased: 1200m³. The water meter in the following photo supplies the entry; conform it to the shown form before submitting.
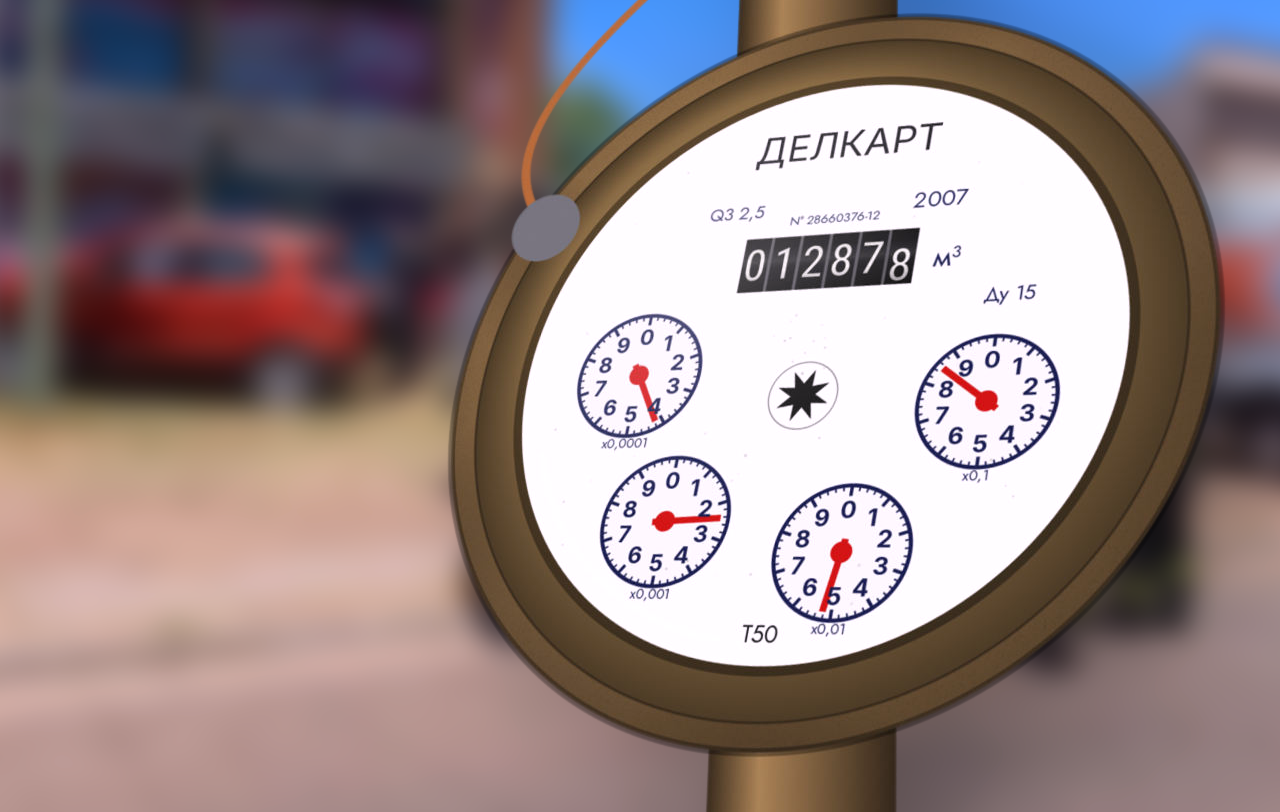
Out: 12877.8524m³
